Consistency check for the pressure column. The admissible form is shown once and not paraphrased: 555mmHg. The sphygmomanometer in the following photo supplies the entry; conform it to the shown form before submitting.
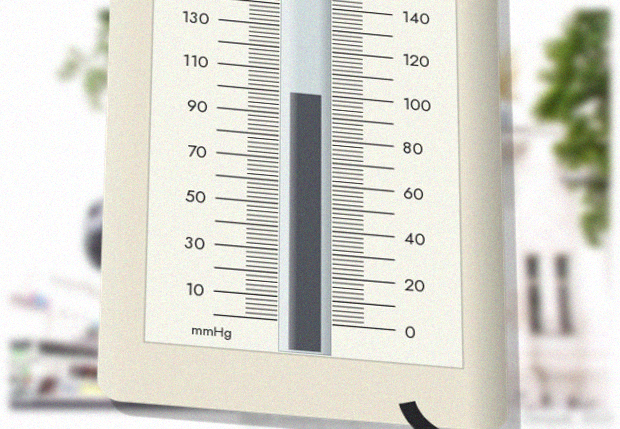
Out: 100mmHg
